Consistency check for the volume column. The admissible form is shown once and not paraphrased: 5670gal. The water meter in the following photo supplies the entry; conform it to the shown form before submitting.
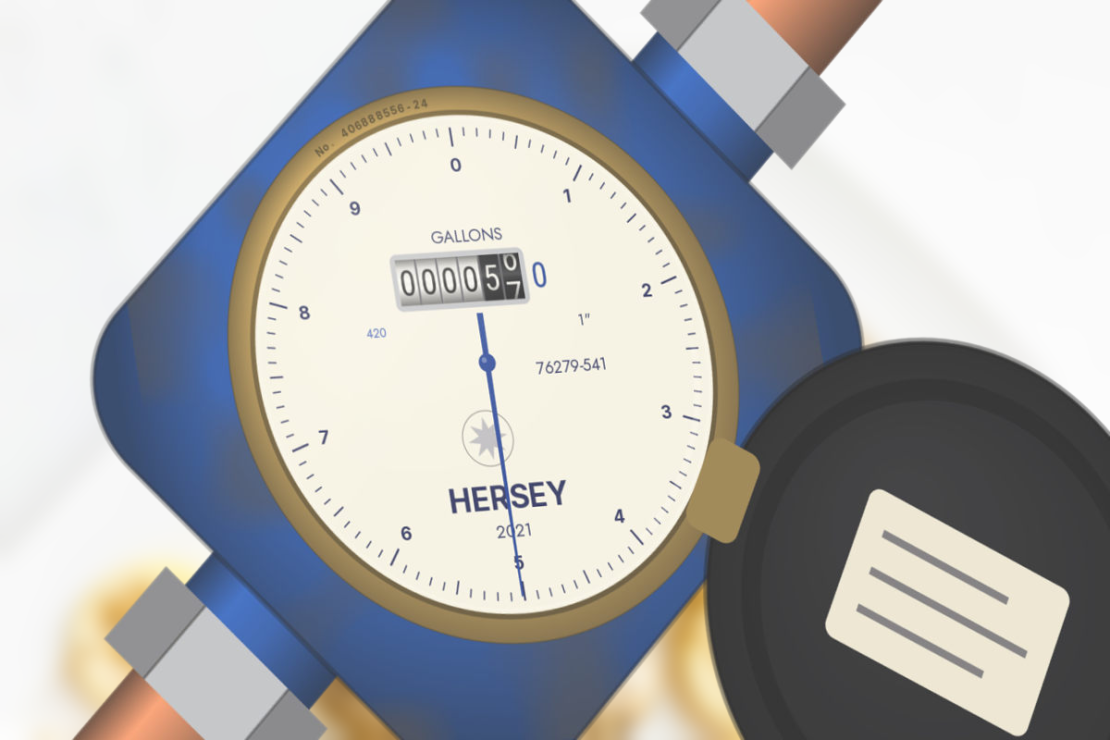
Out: 565.0gal
